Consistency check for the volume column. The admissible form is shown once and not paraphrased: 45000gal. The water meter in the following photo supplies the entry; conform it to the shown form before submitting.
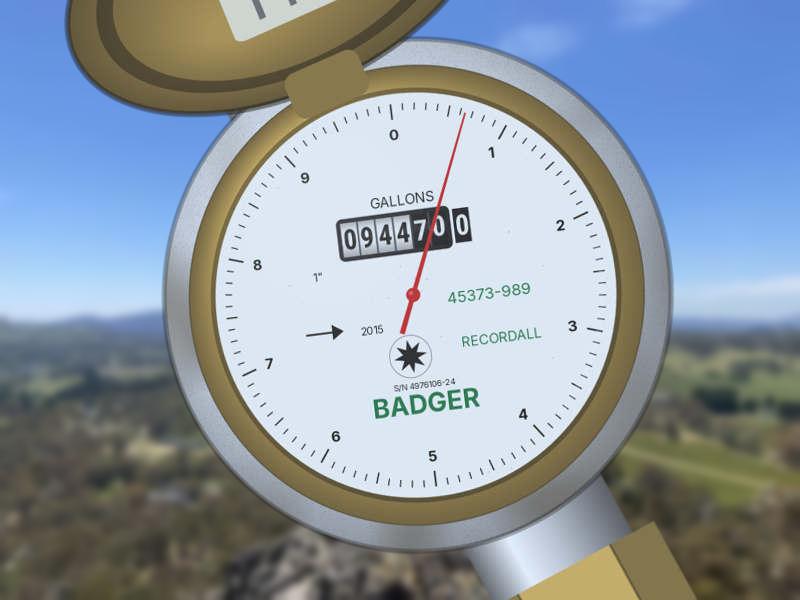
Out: 944700.6gal
